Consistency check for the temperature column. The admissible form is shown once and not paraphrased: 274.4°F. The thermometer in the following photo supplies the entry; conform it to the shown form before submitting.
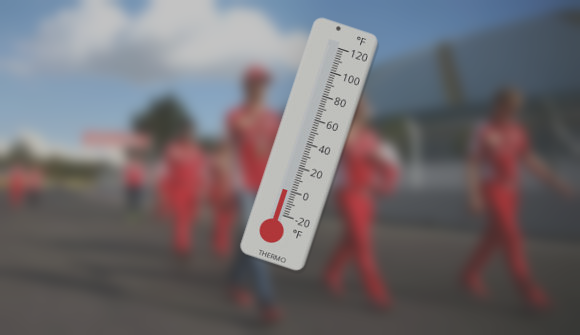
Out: 0°F
